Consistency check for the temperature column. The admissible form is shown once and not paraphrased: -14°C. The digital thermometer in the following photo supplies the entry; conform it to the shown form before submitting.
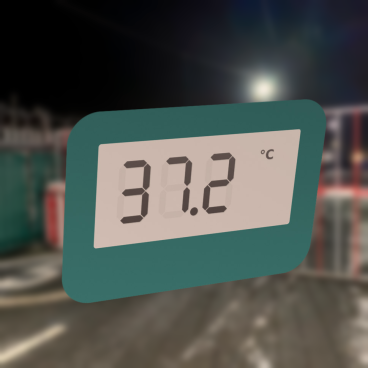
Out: 37.2°C
